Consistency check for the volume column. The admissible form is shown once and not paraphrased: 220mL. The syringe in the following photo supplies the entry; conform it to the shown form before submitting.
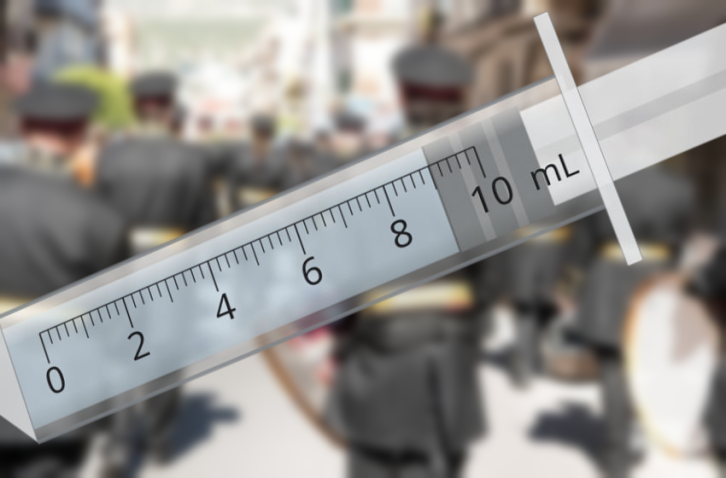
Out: 9mL
